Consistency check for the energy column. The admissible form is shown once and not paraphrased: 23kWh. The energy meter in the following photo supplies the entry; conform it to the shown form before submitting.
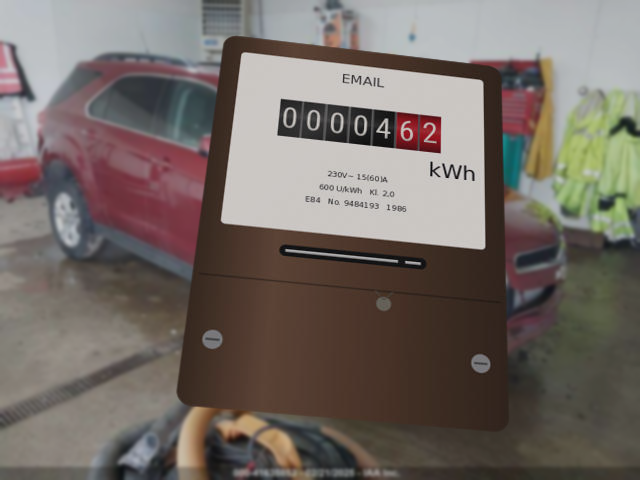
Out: 4.62kWh
